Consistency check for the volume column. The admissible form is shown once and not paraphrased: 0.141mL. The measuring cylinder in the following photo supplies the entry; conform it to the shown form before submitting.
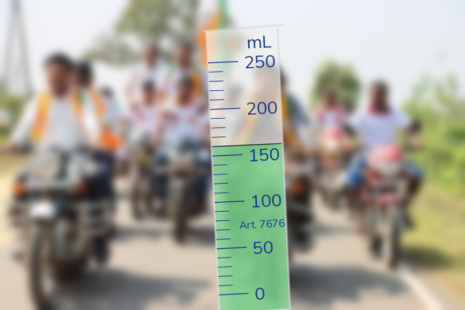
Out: 160mL
